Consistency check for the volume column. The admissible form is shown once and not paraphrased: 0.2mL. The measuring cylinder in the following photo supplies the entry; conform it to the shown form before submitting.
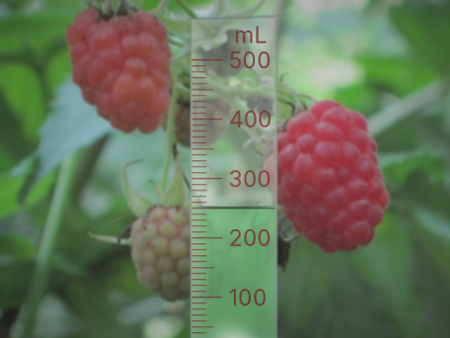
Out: 250mL
